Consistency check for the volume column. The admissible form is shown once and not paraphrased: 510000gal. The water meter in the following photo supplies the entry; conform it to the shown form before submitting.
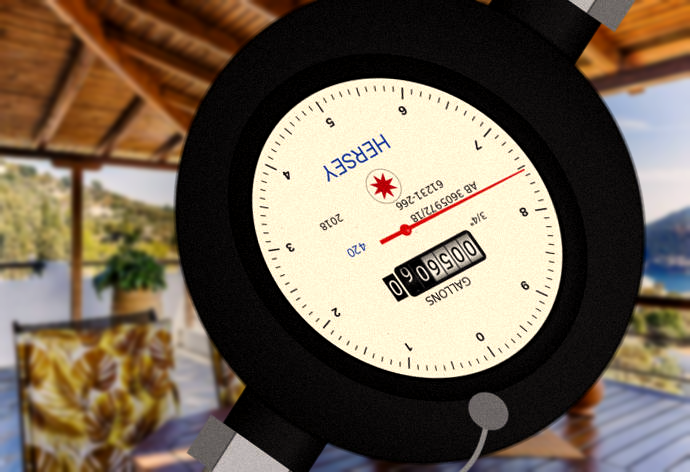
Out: 56057.5gal
